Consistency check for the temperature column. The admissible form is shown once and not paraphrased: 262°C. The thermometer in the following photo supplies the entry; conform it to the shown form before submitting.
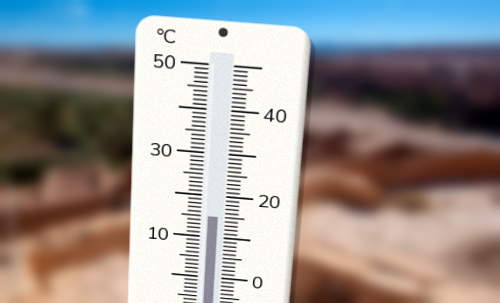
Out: 15°C
